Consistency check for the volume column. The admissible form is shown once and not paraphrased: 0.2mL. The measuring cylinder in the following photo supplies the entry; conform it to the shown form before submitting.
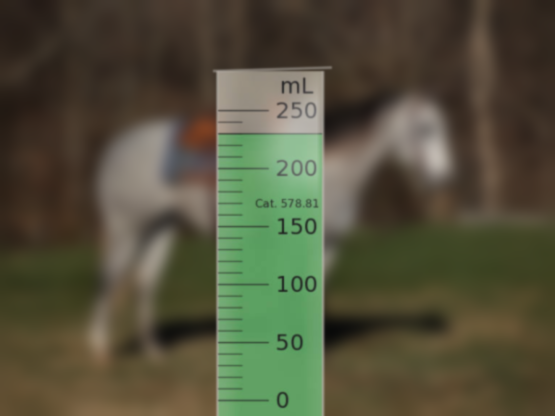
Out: 230mL
